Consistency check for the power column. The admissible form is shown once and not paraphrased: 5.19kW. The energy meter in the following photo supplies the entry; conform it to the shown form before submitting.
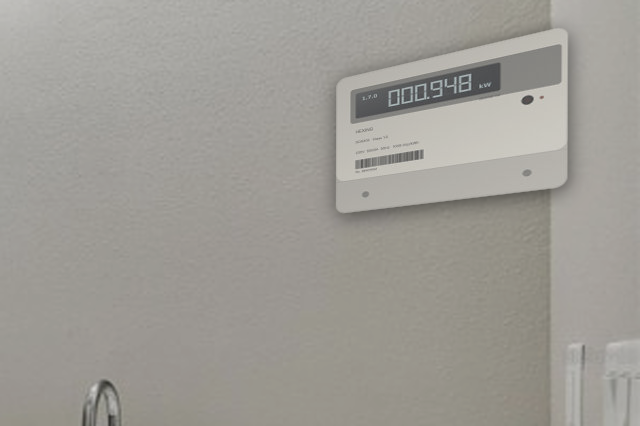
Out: 0.948kW
